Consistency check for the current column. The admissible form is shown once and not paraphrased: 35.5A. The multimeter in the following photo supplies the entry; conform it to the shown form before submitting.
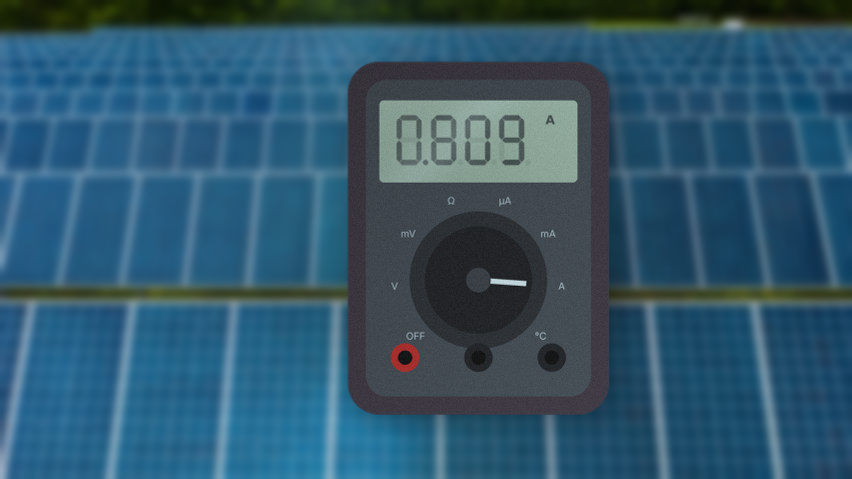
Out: 0.809A
